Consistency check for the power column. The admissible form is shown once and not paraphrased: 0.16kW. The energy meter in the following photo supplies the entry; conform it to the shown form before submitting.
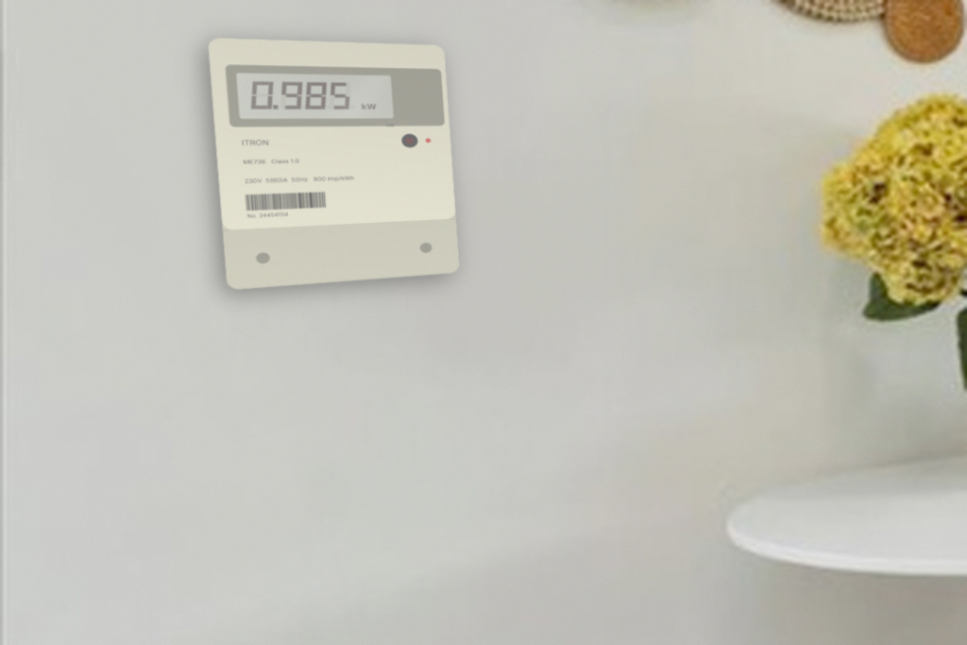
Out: 0.985kW
